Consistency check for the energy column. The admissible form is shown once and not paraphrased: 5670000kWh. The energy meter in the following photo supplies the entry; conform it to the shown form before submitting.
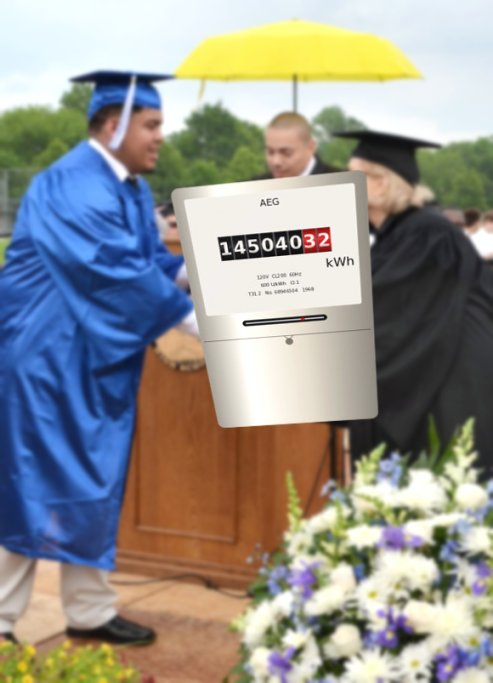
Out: 145040.32kWh
